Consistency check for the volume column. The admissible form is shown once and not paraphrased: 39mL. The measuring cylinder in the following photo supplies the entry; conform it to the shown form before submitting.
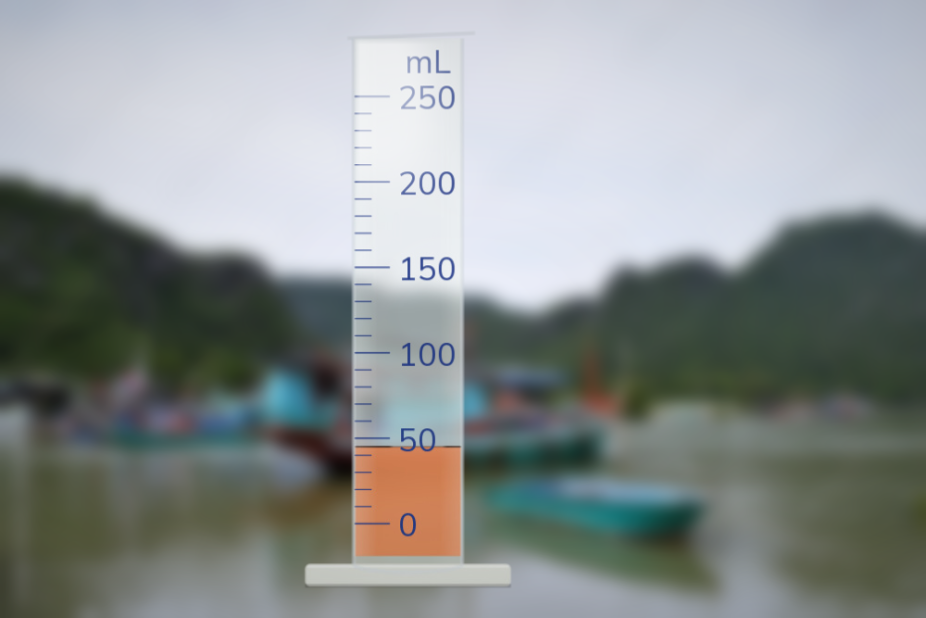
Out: 45mL
